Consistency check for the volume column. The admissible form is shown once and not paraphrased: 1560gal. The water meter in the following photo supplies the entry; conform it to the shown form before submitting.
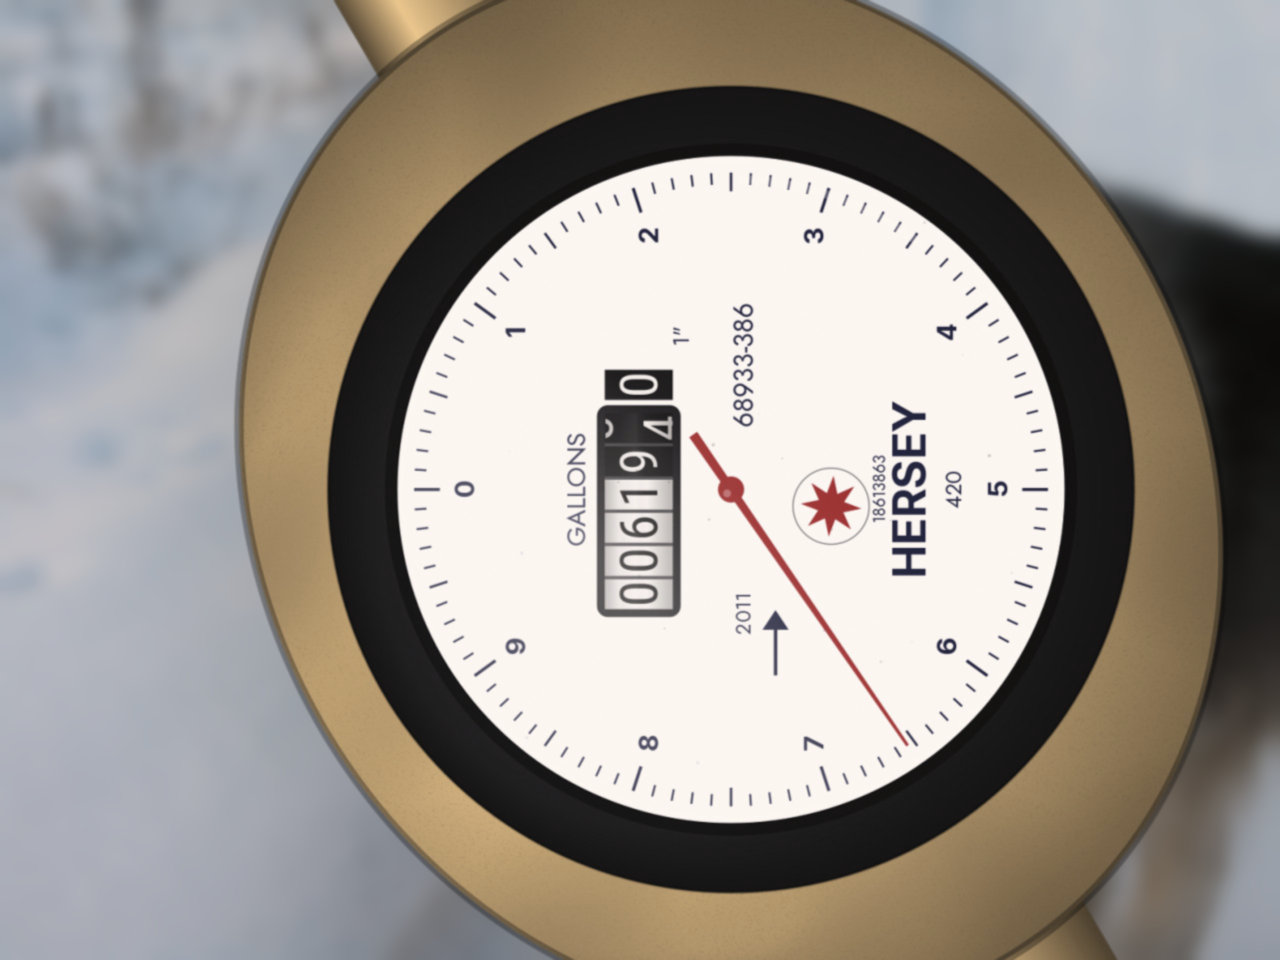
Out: 61936.5gal
